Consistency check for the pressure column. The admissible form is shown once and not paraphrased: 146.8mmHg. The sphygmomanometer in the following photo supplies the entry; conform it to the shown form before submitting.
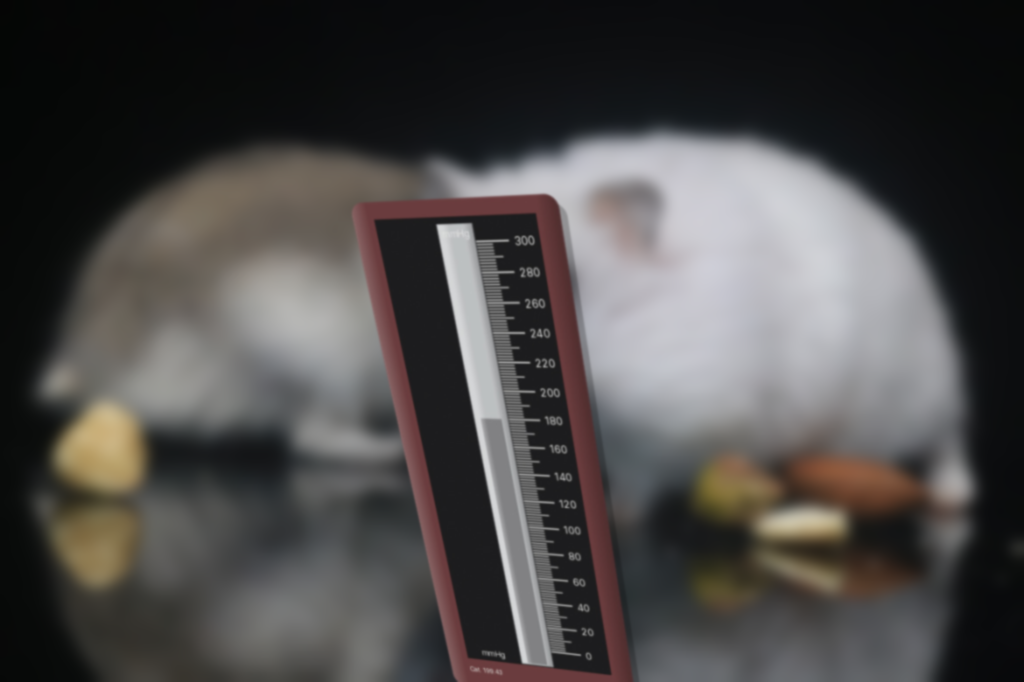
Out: 180mmHg
